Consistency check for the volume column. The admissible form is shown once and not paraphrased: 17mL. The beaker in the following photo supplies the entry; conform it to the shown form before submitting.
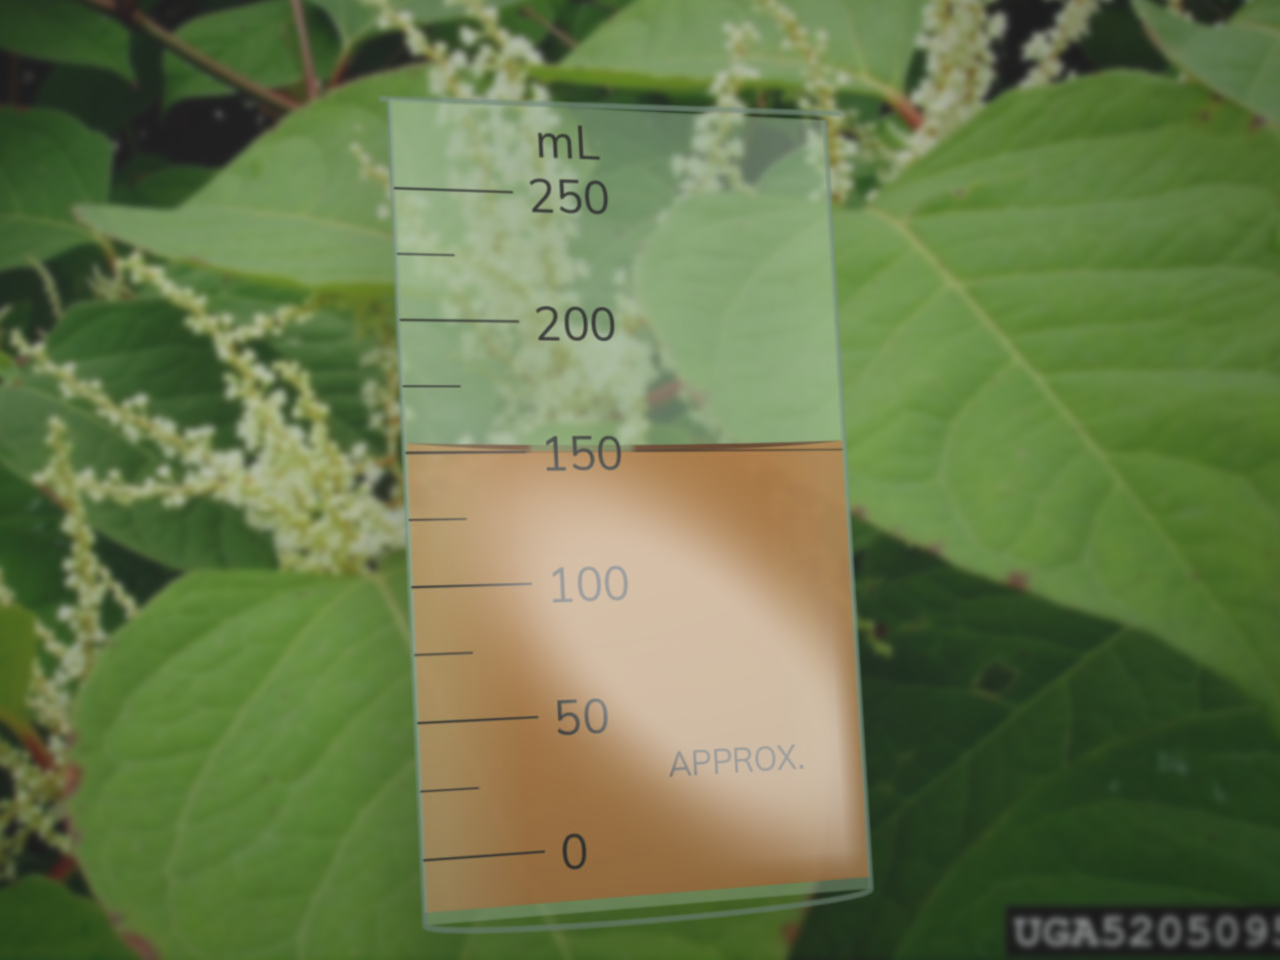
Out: 150mL
